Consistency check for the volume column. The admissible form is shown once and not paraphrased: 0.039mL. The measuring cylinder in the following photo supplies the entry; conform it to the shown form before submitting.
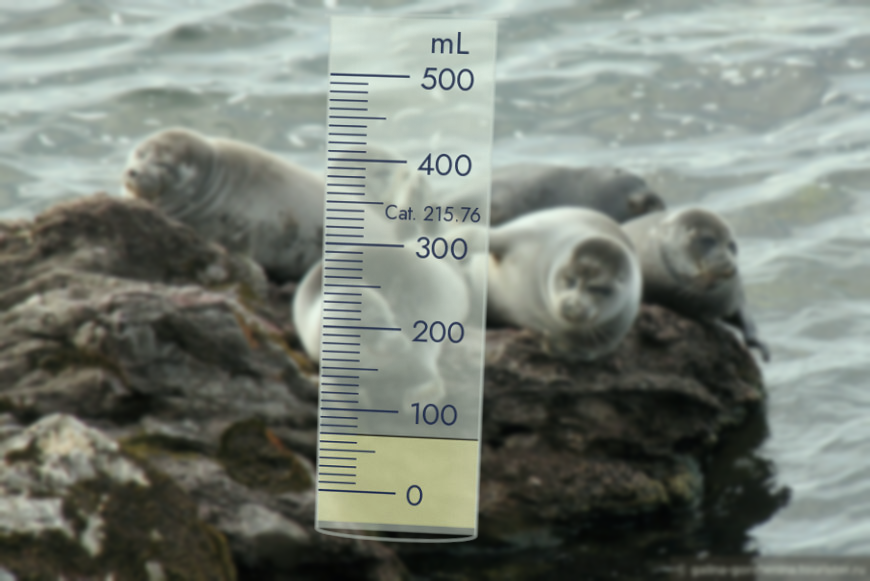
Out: 70mL
